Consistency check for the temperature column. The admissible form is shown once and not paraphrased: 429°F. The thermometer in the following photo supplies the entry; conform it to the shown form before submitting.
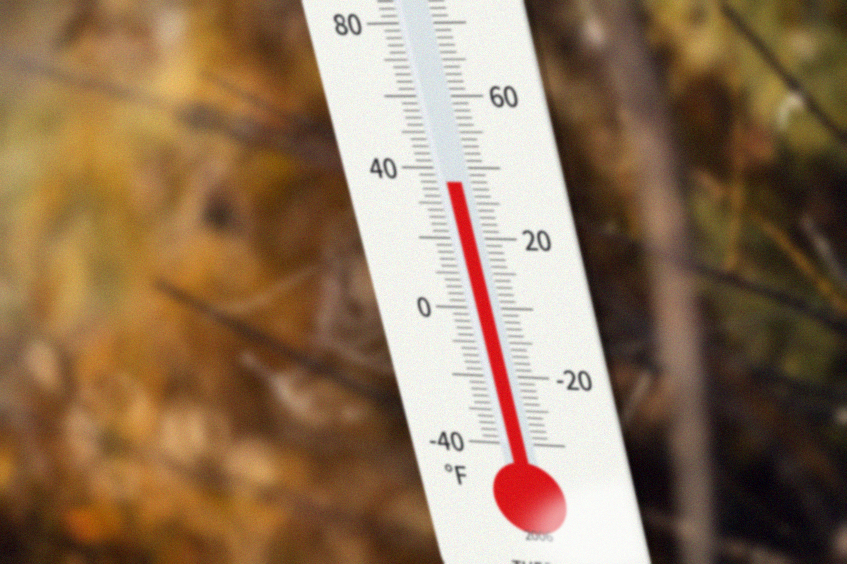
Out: 36°F
